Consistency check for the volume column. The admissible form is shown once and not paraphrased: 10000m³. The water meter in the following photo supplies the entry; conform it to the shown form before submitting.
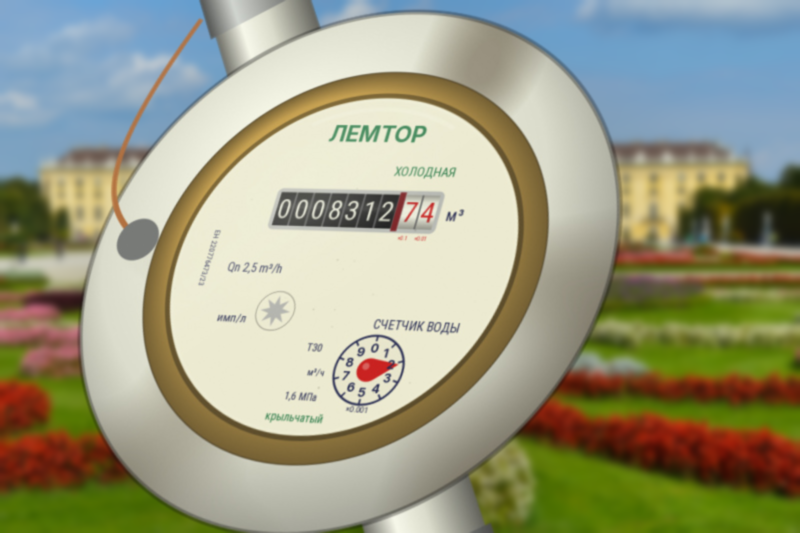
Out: 8312.742m³
